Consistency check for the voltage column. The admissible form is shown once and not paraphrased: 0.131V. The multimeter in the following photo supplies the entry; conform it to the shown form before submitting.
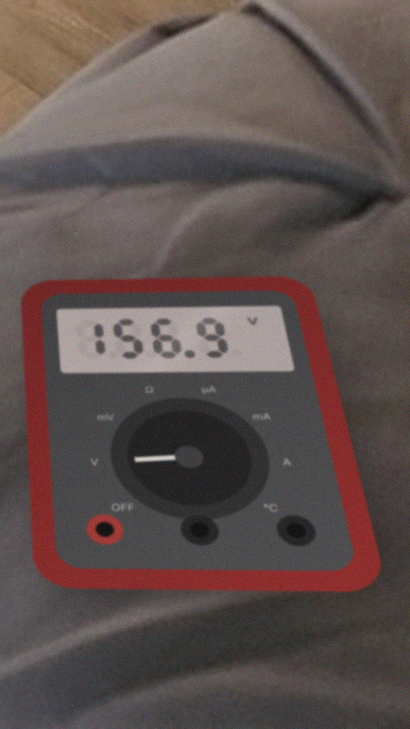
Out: 156.9V
